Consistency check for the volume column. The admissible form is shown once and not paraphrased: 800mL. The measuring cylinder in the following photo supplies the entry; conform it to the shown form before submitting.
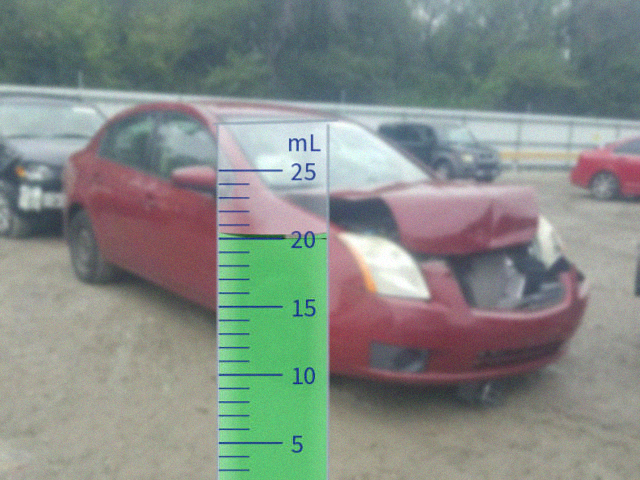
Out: 20mL
